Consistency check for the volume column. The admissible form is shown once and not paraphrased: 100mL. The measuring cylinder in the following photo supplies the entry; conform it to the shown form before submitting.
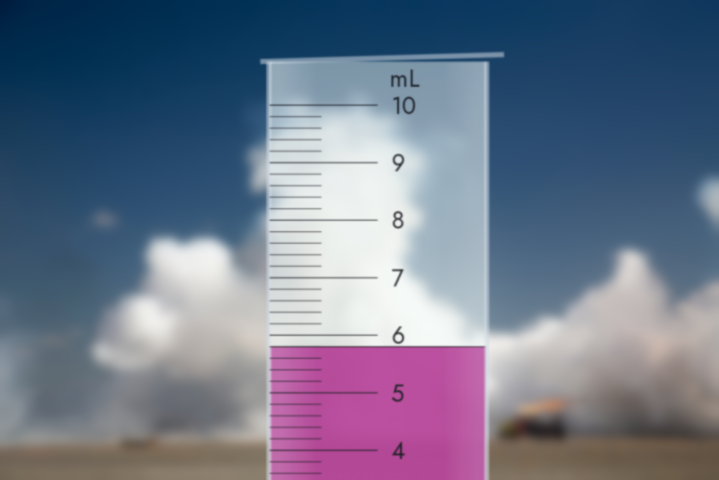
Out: 5.8mL
